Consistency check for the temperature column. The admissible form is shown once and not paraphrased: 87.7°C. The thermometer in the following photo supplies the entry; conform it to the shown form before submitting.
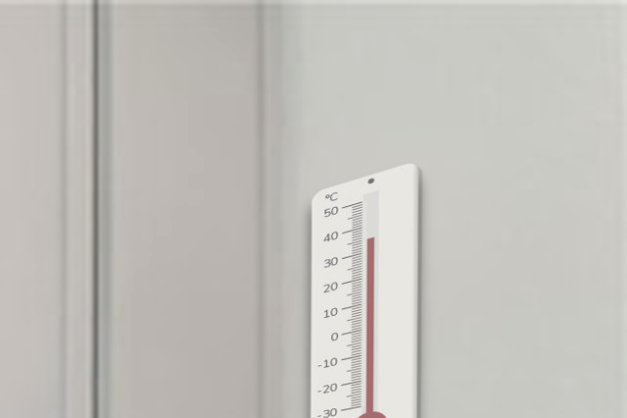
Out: 35°C
